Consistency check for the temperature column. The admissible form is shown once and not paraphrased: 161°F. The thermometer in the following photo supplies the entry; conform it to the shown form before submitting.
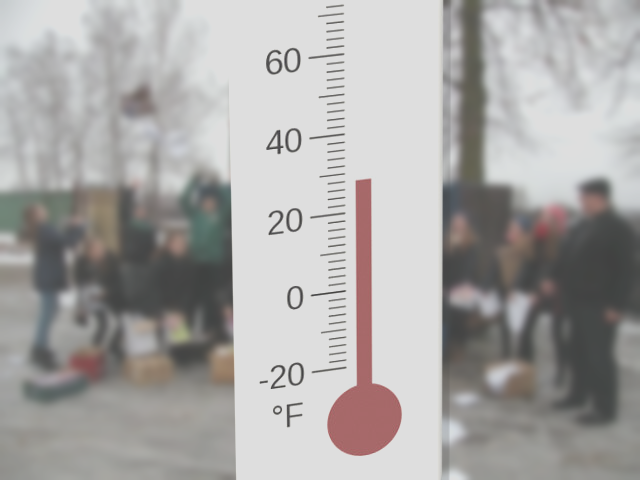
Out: 28°F
